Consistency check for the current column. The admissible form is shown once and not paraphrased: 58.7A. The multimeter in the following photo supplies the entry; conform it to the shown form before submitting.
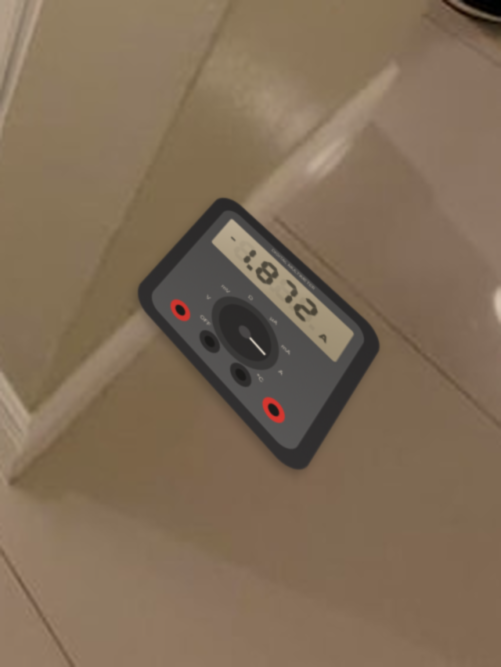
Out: -1.872A
